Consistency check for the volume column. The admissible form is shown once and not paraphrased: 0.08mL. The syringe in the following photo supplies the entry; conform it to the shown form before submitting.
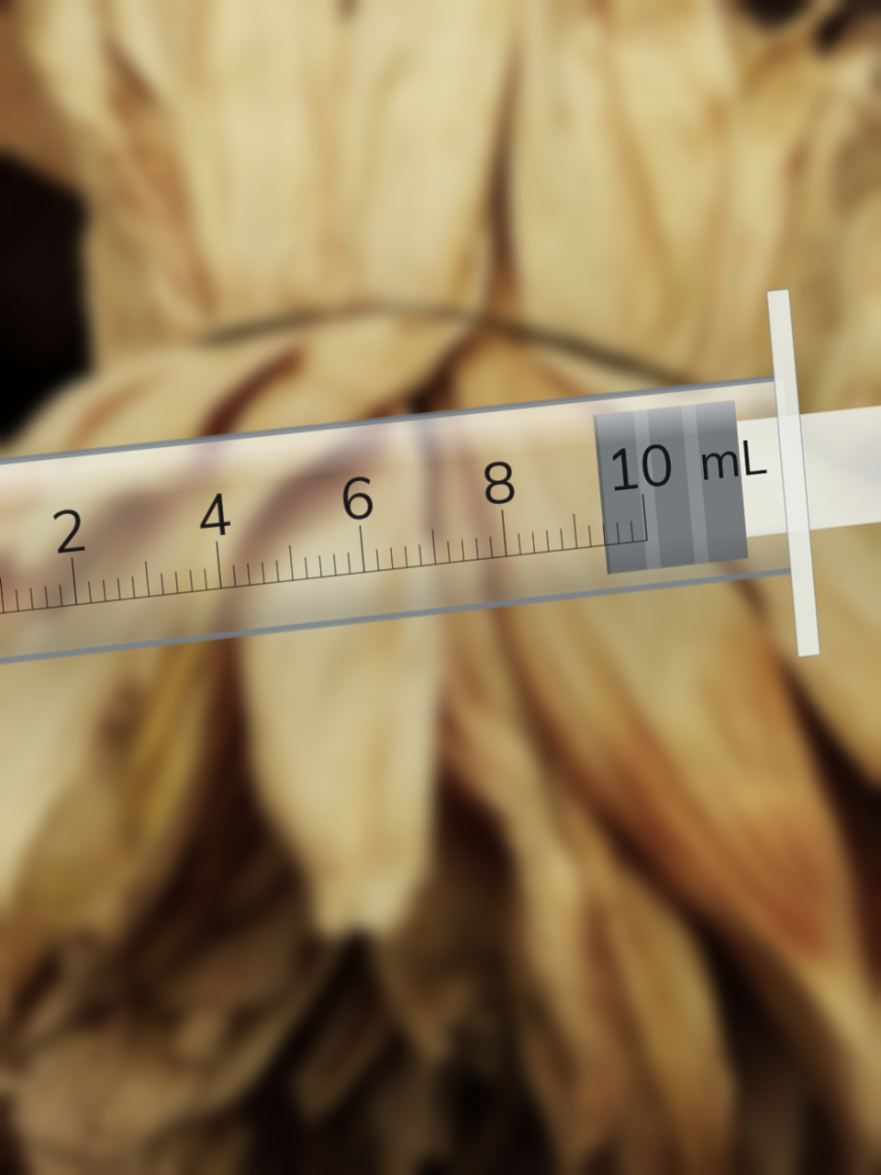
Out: 9.4mL
